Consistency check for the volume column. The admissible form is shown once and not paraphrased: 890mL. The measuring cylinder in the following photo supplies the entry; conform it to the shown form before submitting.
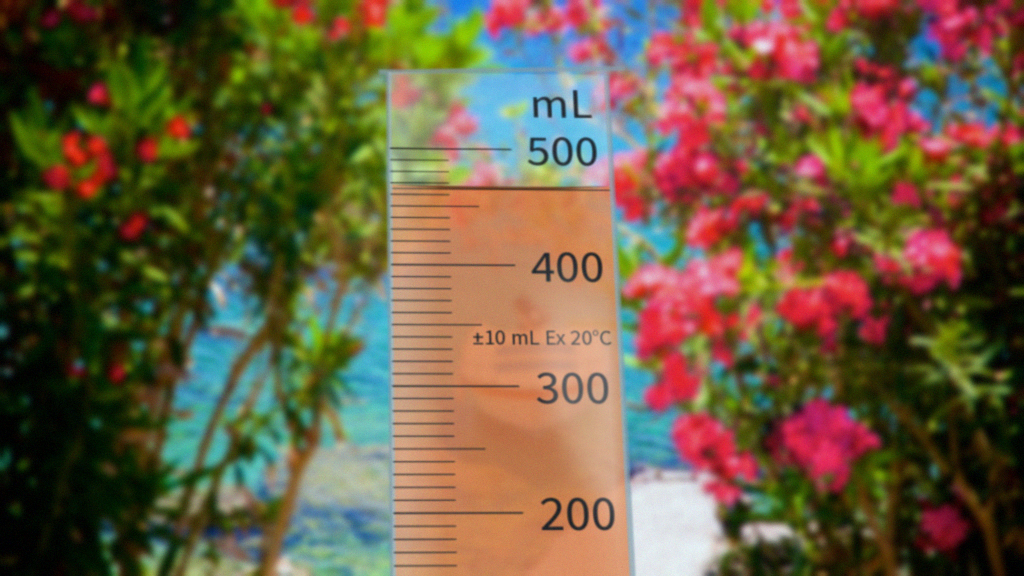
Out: 465mL
